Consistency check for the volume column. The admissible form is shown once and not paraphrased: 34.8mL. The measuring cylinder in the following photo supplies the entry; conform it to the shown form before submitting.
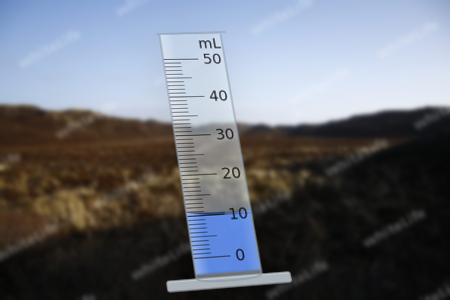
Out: 10mL
